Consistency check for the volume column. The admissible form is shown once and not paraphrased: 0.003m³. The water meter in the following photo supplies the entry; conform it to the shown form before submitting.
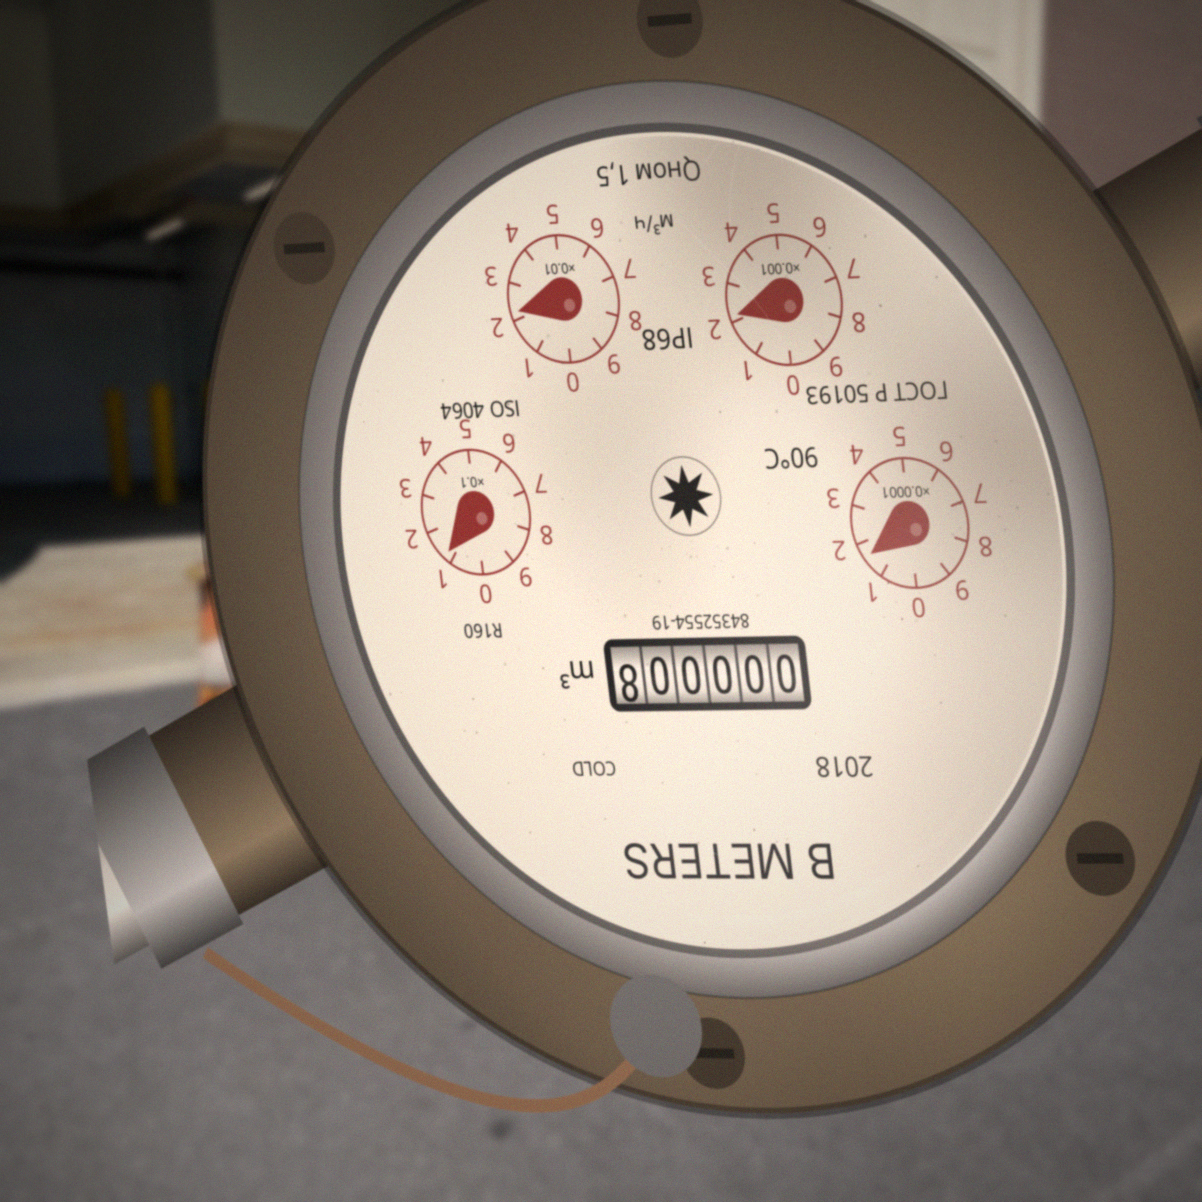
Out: 8.1221m³
